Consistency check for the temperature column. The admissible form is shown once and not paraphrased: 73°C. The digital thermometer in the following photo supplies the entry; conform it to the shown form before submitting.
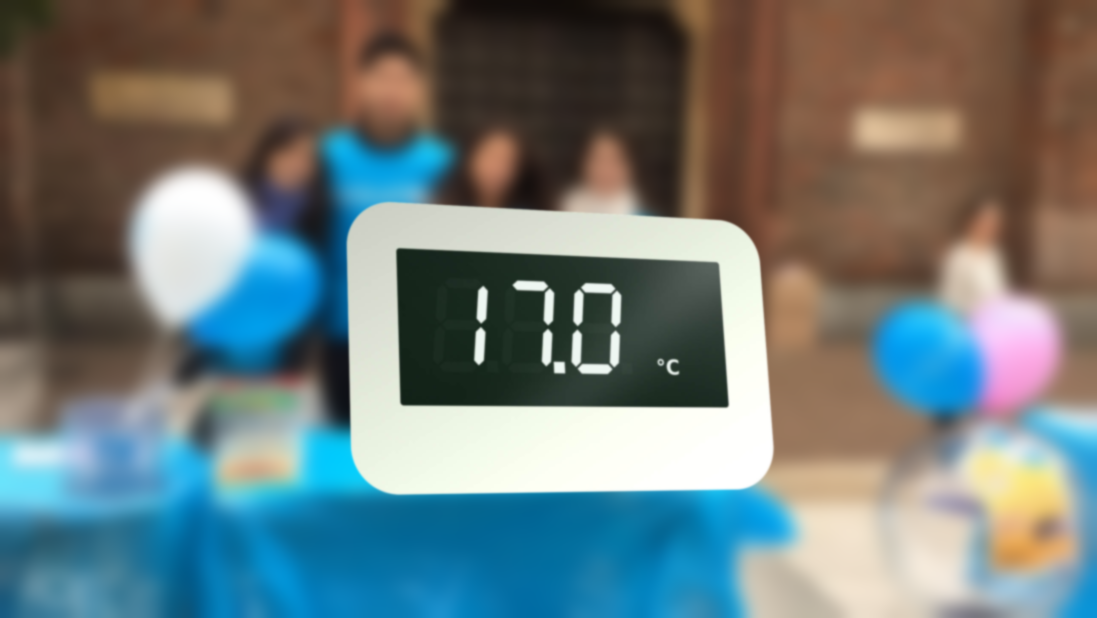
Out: 17.0°C
